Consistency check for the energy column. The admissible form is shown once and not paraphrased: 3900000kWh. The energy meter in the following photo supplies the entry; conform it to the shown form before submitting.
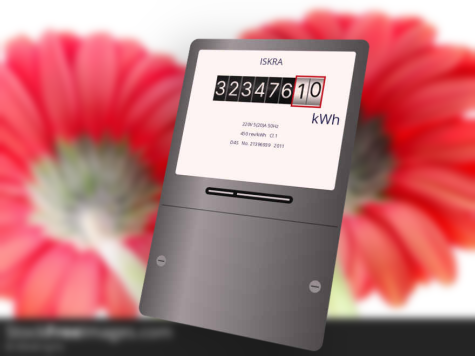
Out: 323476.10kWh
